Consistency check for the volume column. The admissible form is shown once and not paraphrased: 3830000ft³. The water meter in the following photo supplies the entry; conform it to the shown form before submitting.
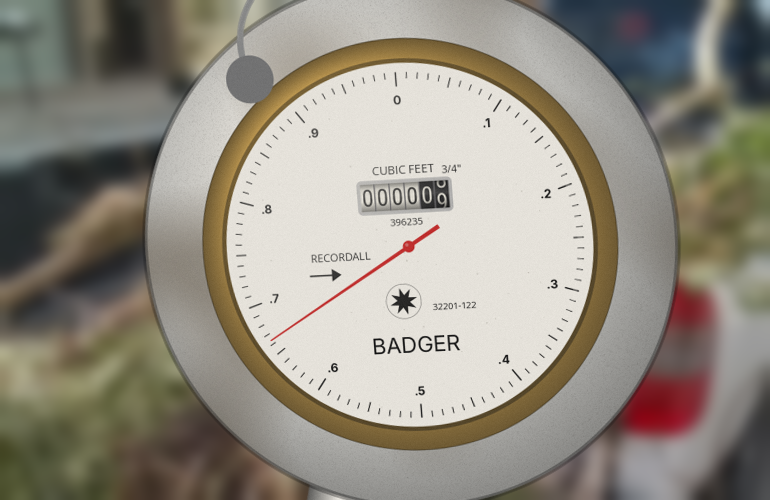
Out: 8.66ft³
